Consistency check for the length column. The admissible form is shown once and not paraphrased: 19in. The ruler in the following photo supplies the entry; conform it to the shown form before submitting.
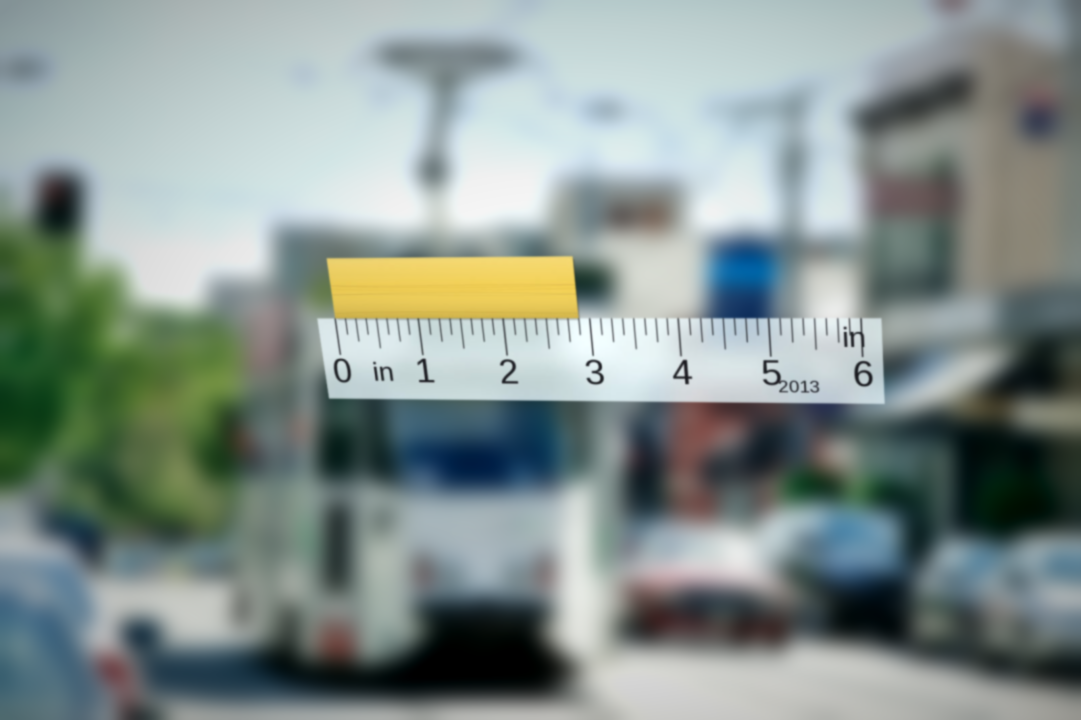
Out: 2.875in
